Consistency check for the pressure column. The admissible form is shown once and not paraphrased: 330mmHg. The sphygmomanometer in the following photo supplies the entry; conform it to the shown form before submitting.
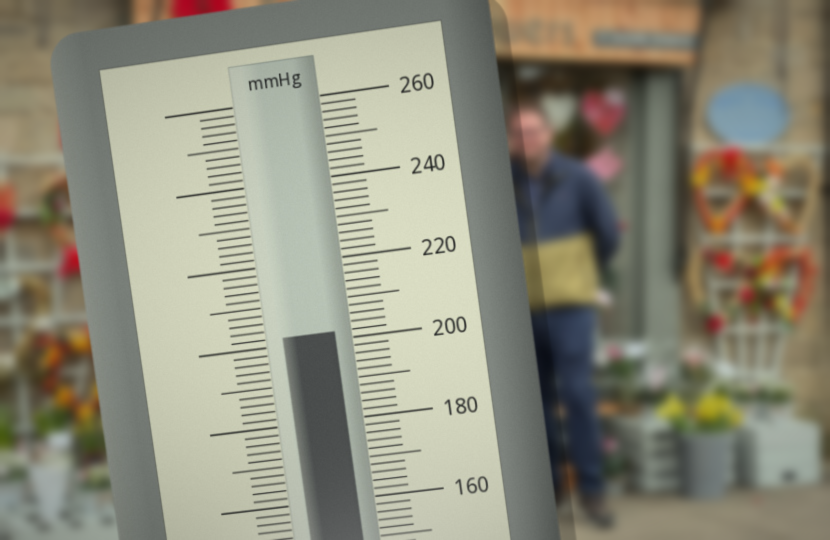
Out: 202mmHg
